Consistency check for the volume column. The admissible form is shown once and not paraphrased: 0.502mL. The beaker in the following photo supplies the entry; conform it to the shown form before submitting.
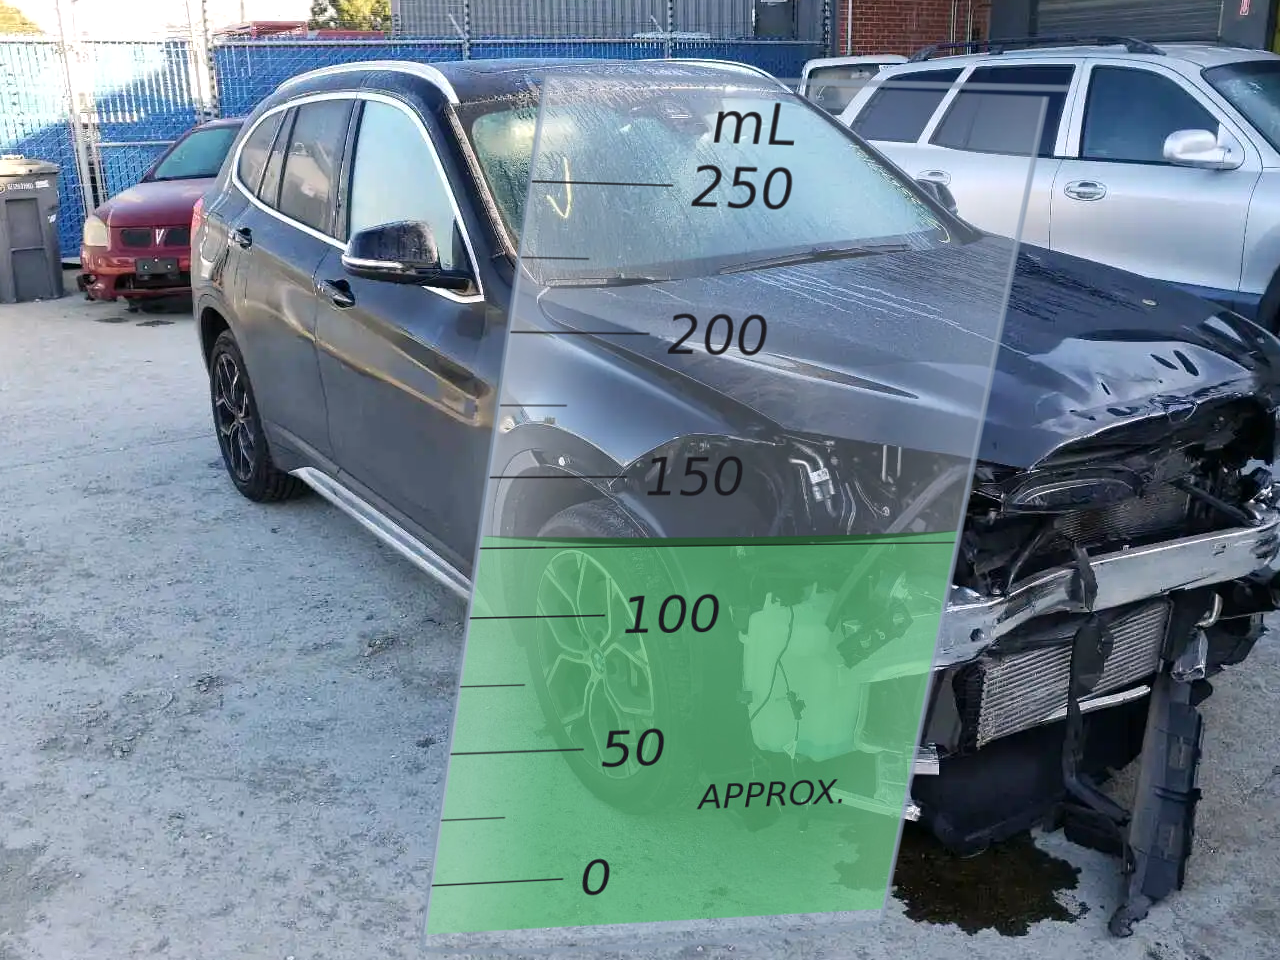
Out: 125mL
